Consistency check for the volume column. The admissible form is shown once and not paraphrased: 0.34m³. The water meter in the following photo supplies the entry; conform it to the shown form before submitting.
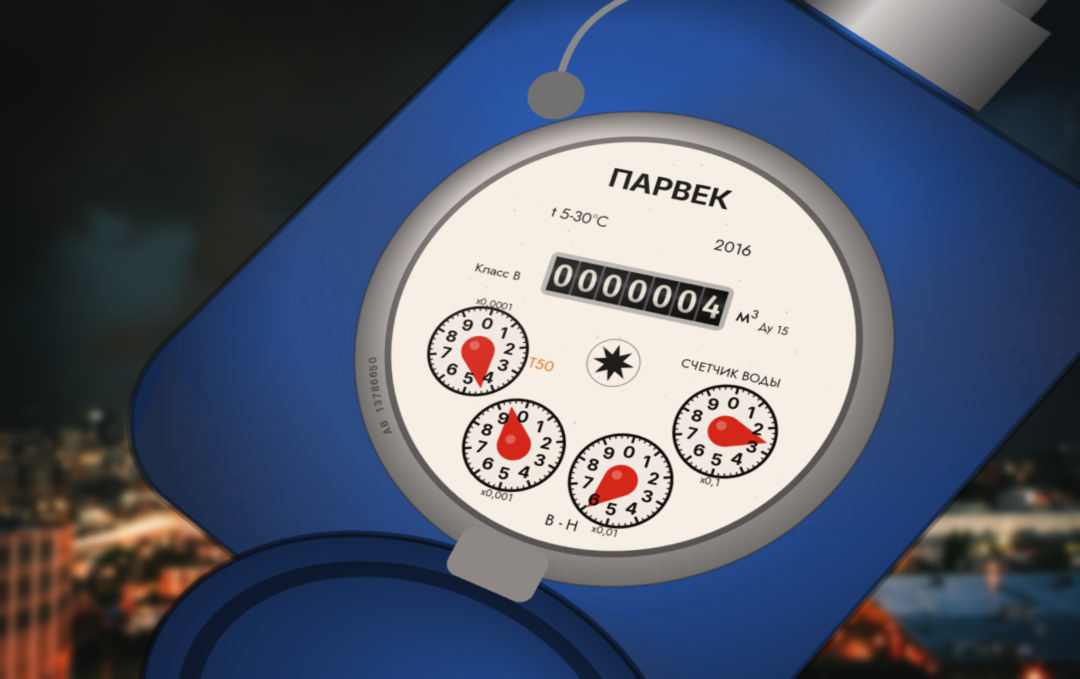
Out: 4.2594m³
